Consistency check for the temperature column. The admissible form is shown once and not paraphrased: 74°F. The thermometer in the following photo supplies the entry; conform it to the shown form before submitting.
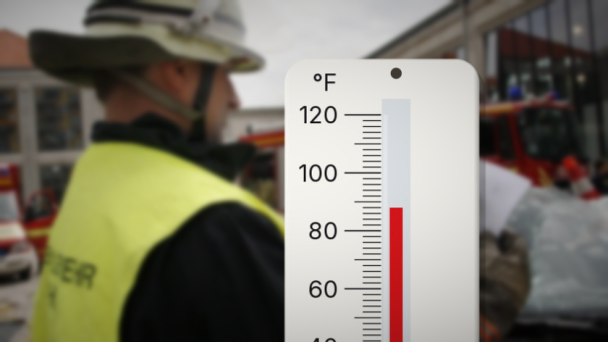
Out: 88°F
